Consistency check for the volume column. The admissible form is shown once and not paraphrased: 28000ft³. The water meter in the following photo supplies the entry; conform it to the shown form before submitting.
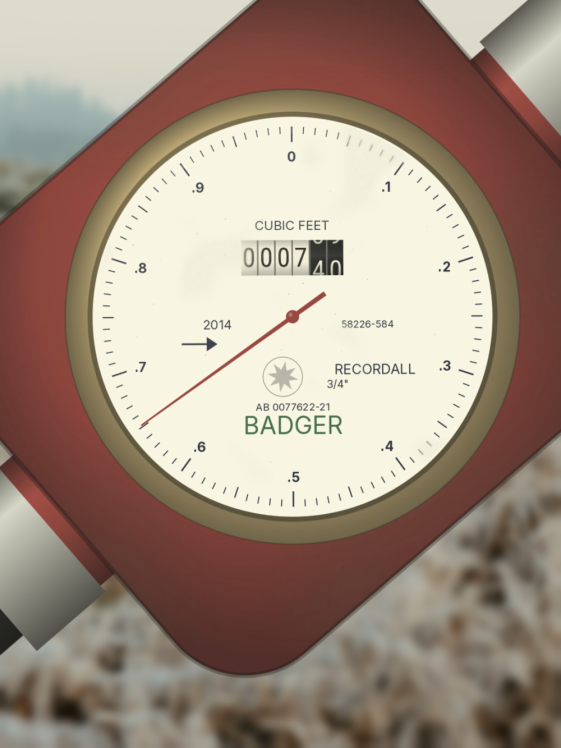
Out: 739.65ft³
